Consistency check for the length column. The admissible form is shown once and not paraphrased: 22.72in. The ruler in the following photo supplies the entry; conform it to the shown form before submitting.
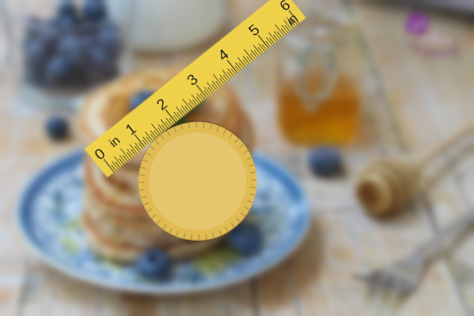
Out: 3in
